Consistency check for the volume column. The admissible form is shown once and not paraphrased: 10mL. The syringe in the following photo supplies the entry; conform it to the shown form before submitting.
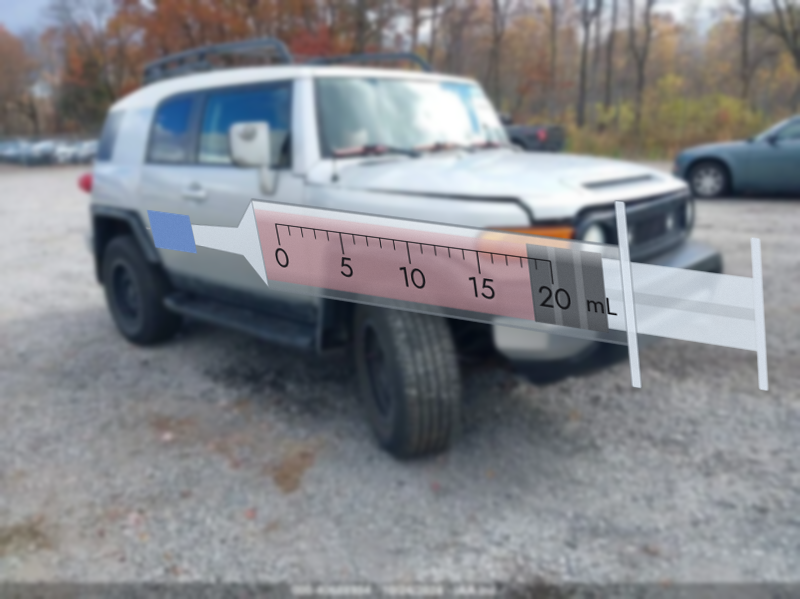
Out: 18.5mL
